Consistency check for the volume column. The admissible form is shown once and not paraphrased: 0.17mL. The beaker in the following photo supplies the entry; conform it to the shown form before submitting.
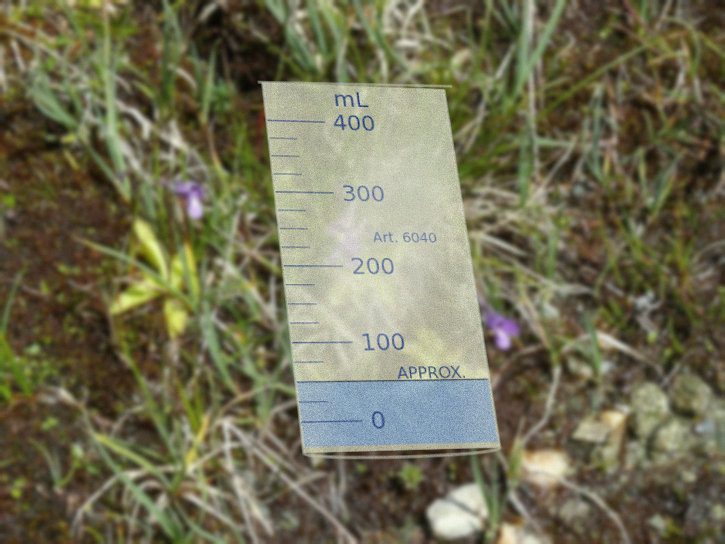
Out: 50mL
